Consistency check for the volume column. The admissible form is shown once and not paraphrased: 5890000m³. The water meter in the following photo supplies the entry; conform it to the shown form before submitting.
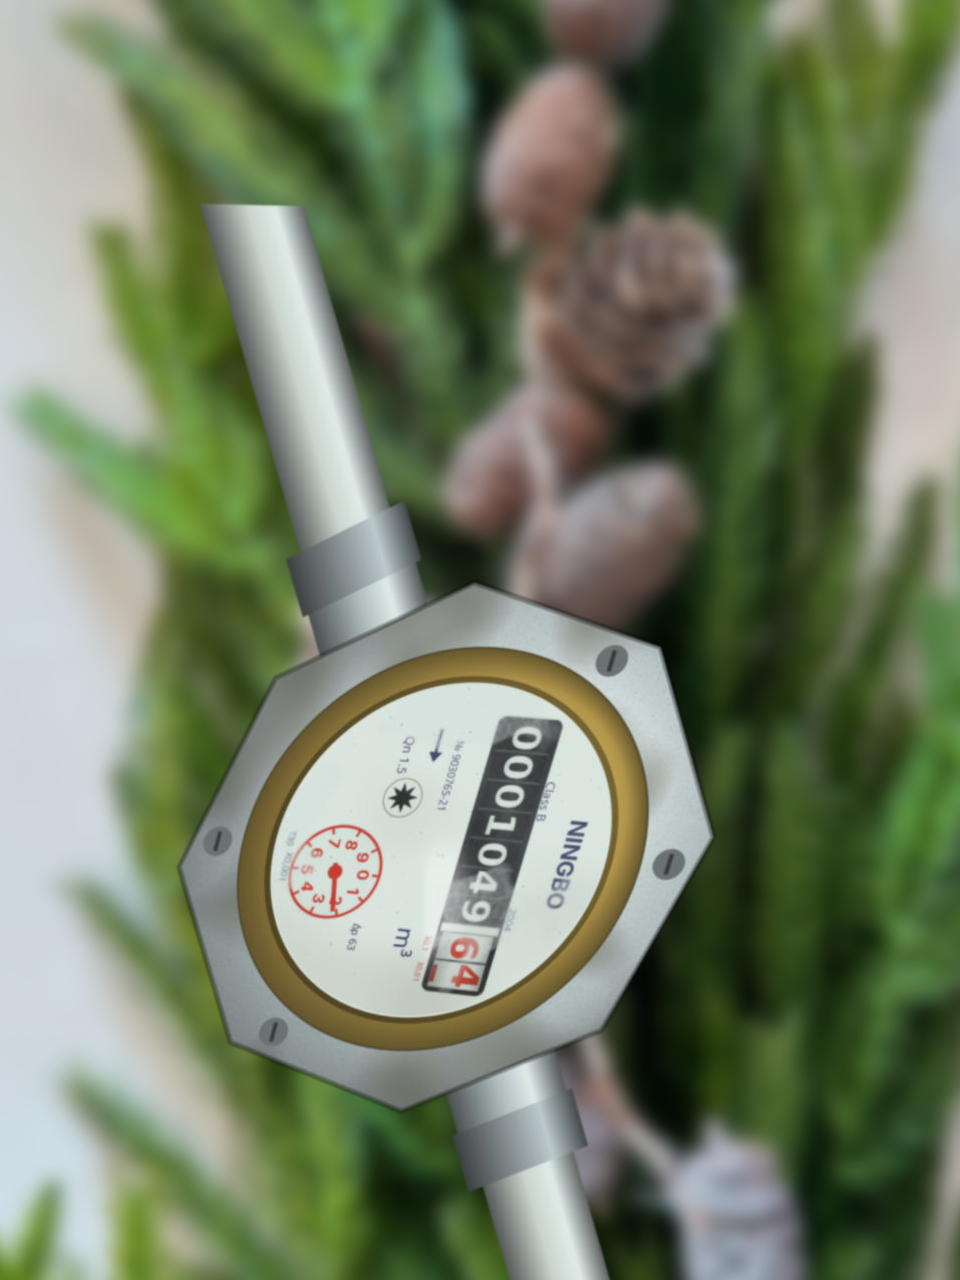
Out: 1049.642m³
